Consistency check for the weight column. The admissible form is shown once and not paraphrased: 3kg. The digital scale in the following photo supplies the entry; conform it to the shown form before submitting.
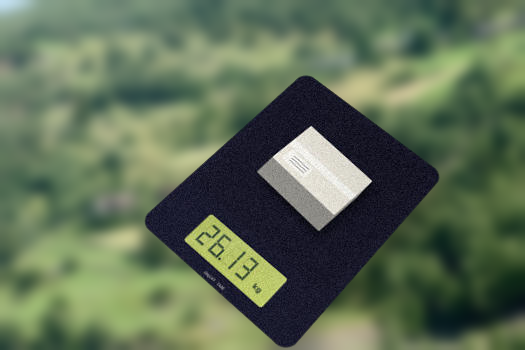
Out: 26.13kg
